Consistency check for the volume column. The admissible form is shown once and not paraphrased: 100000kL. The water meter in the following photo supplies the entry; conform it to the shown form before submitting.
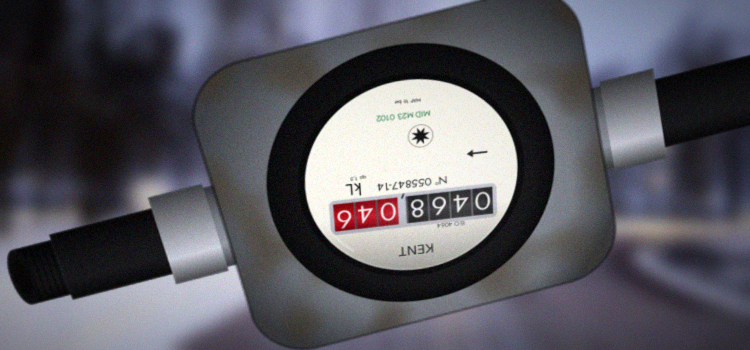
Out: 468.046kL
